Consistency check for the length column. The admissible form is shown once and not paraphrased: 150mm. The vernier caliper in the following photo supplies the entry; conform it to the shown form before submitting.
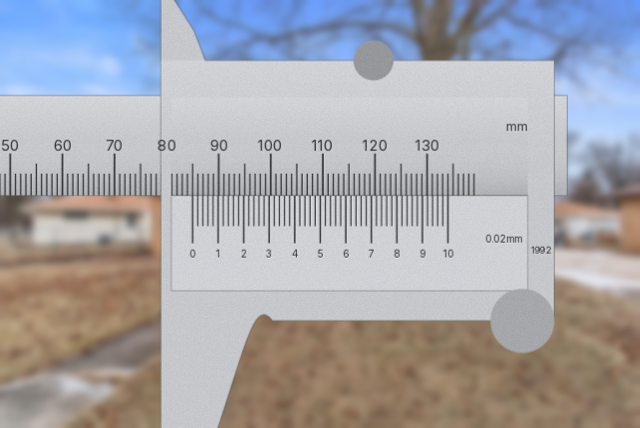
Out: 85.0mm
